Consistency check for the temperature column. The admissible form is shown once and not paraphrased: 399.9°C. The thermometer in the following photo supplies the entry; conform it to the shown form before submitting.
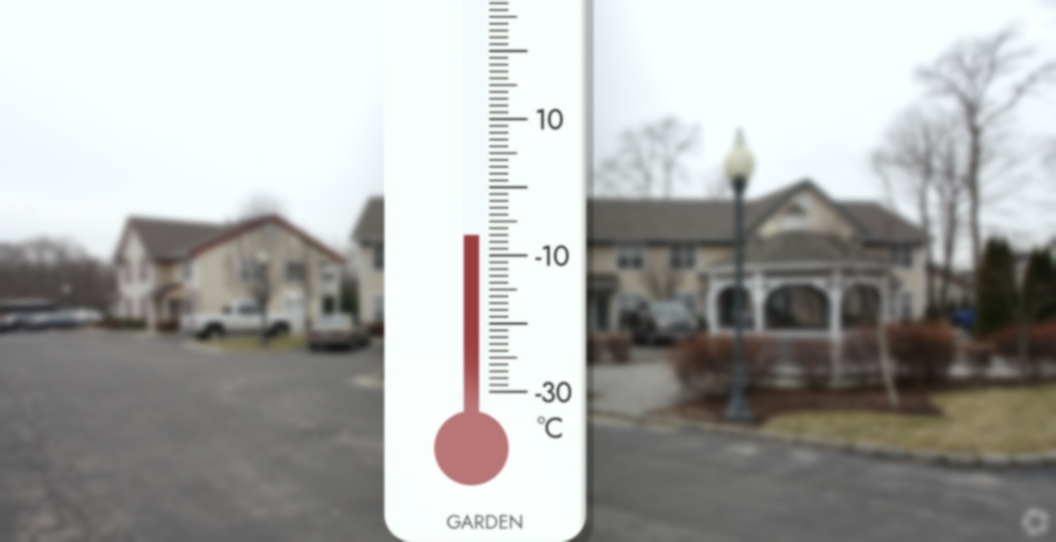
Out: -7°C
